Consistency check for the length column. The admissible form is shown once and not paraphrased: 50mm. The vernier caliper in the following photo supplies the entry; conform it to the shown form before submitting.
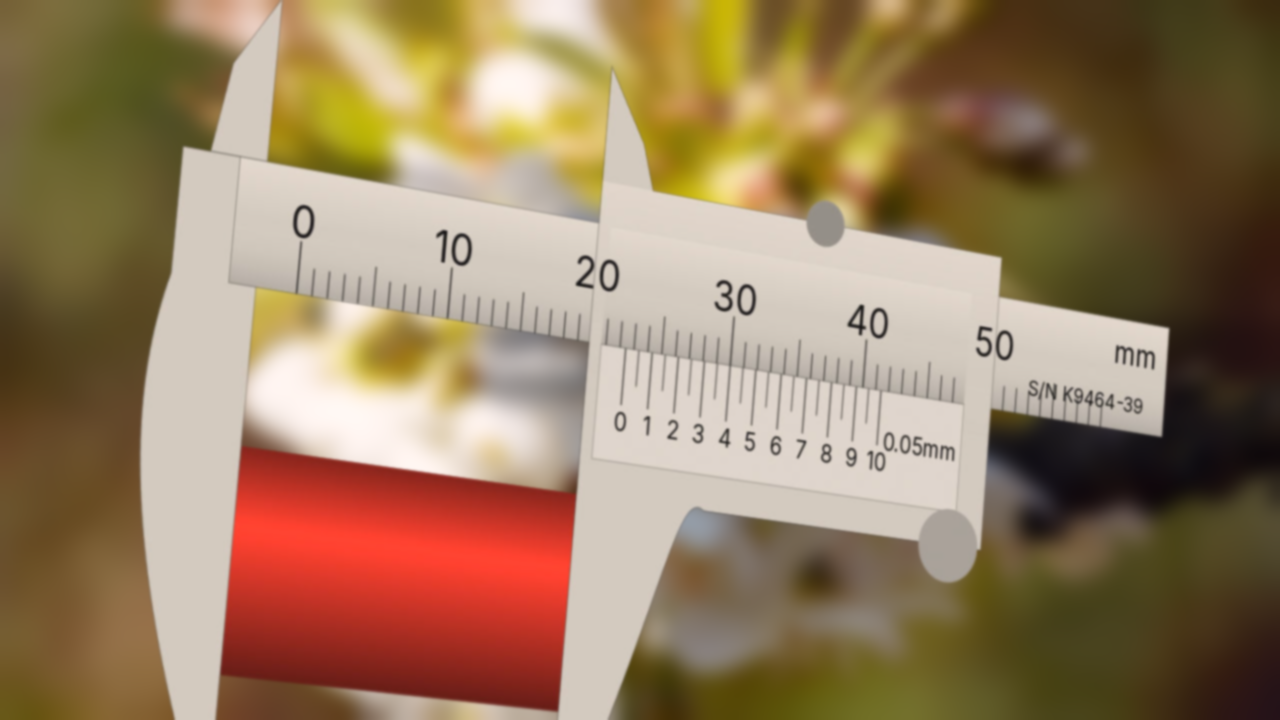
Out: 22.4mm
